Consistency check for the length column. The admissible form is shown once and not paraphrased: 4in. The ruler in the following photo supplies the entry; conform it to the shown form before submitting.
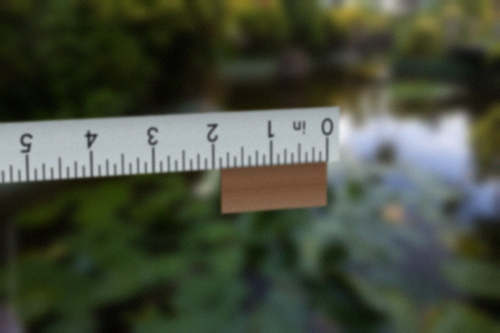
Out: 1.875in
